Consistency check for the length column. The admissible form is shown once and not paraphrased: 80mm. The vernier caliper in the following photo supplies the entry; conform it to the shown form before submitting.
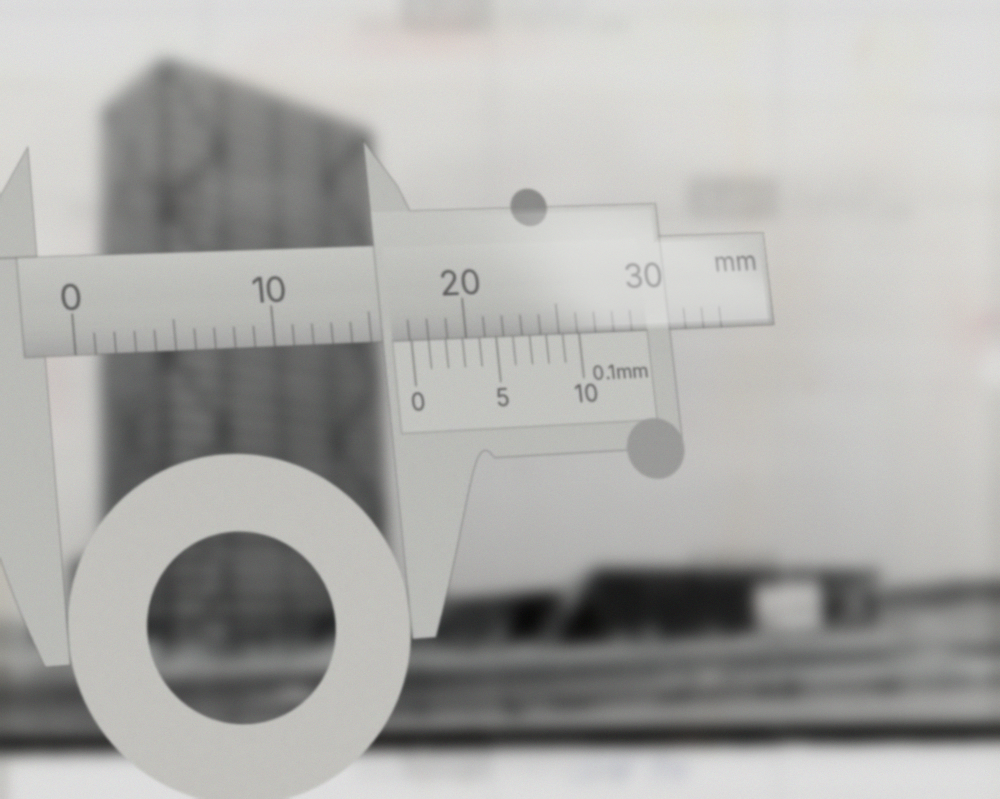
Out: 17.1mm
